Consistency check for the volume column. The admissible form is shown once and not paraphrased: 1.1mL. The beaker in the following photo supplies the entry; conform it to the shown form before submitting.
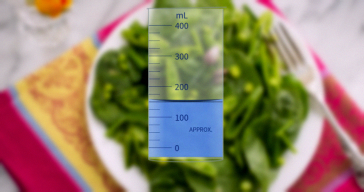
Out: 150mL
